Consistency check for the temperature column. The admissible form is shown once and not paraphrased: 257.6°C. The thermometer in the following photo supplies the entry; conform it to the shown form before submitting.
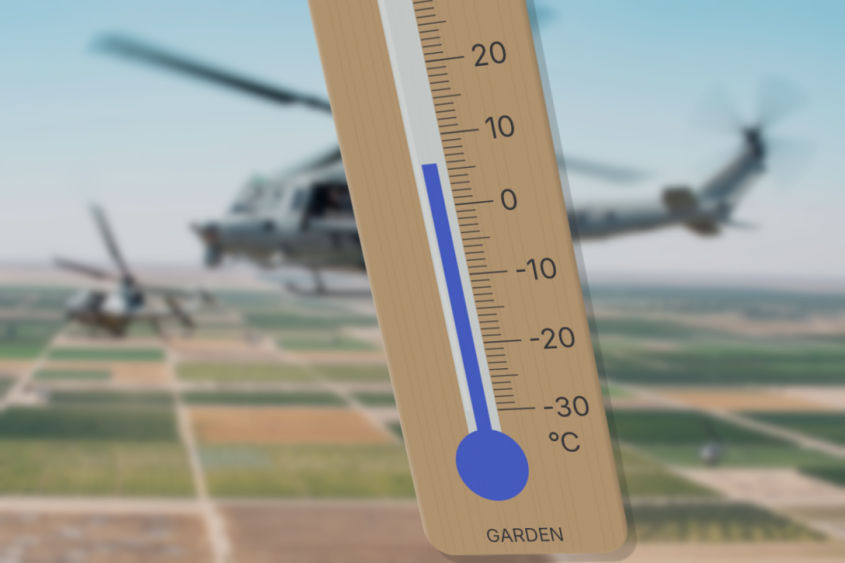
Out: 6°C
